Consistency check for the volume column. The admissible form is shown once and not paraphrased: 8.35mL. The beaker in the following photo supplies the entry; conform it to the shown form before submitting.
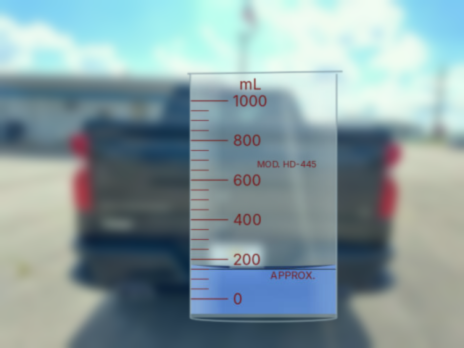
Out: 150mL
